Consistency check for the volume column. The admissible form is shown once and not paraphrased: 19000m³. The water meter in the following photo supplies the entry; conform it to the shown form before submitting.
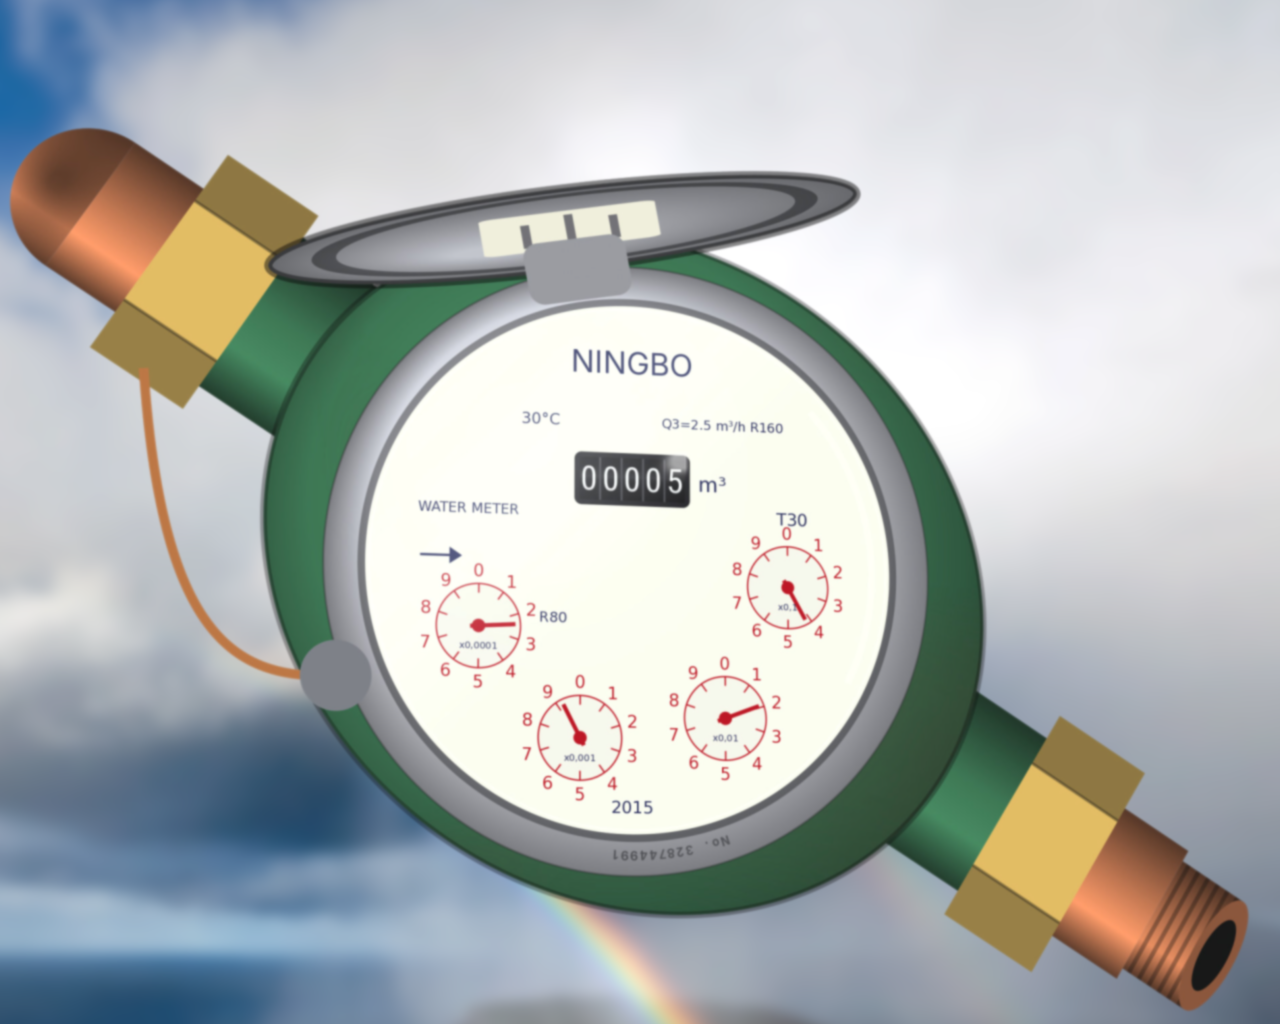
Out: 5.4192m³
